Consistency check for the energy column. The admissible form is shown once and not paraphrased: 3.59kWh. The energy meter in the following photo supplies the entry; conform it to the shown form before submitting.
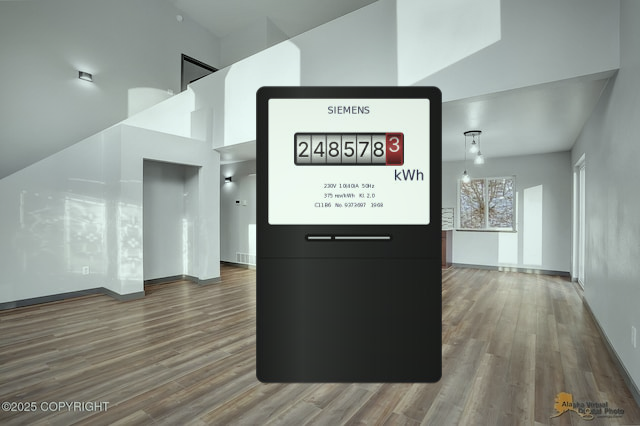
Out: 248578.3kWh
